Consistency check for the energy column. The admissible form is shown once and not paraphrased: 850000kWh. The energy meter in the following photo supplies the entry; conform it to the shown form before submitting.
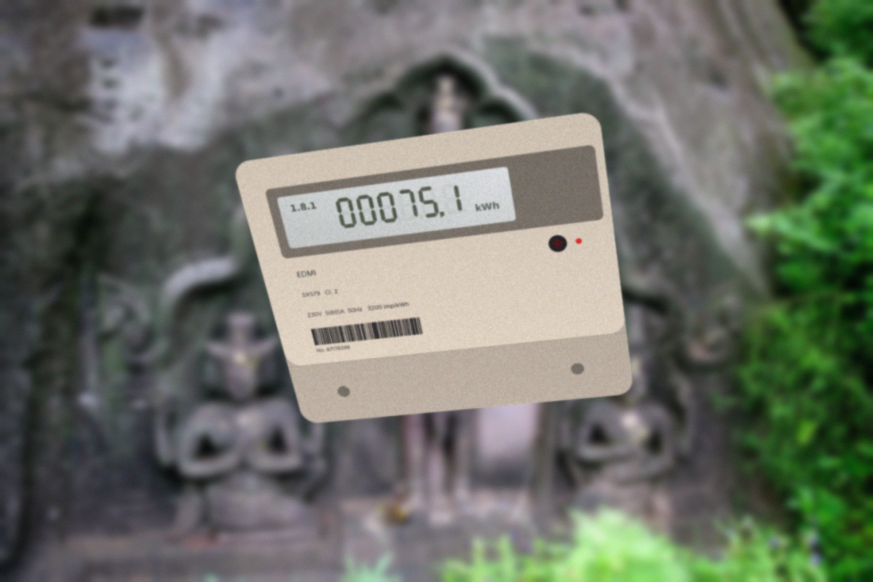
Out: 75.1kWh
